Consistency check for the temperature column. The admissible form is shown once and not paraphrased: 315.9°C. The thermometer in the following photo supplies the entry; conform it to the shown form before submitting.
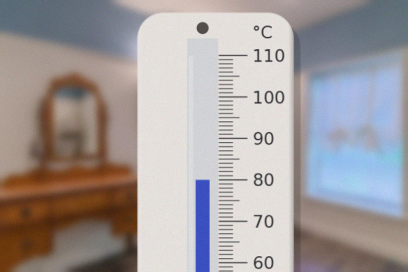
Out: 80°C
